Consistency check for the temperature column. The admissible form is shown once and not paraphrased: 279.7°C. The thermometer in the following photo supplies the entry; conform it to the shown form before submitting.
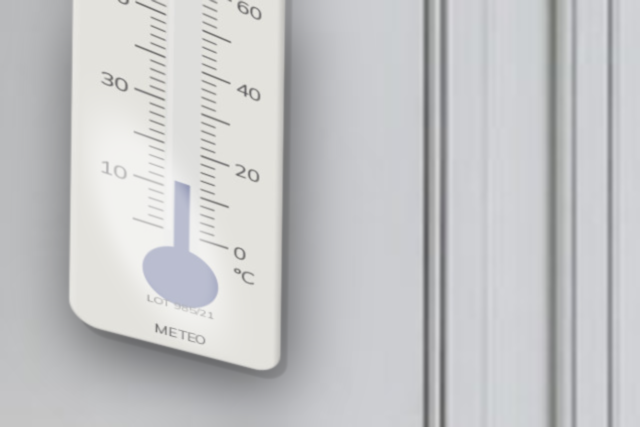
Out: 12°C
